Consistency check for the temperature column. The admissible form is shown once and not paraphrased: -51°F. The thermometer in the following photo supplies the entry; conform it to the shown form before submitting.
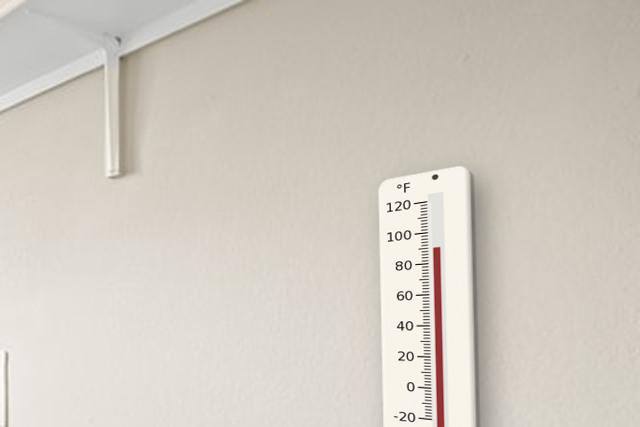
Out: 90°F
